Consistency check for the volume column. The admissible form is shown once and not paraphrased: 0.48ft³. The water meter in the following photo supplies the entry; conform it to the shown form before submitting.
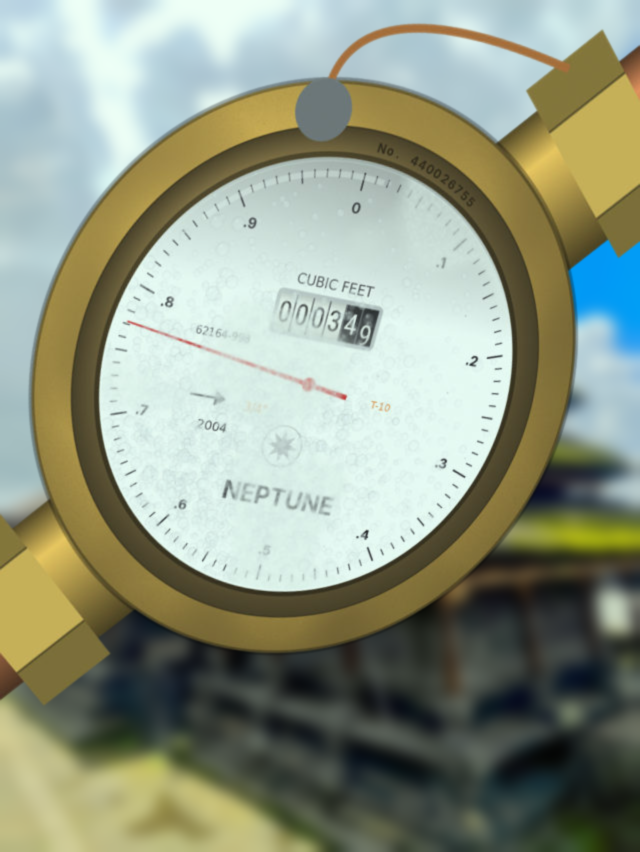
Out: 348.77ft³
